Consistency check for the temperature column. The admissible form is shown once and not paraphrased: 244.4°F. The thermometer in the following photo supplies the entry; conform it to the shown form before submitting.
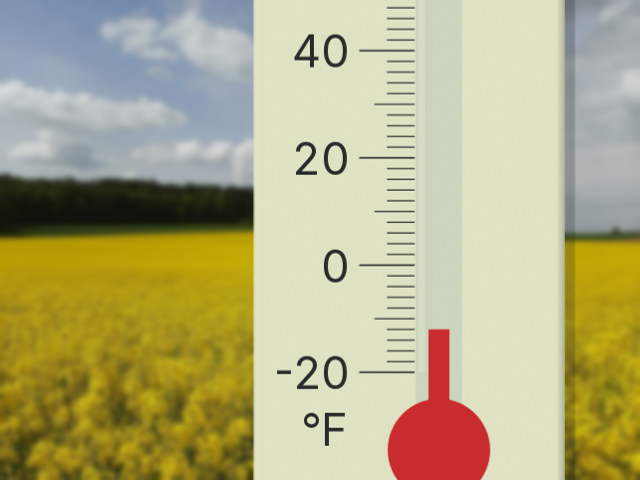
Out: -12°F
